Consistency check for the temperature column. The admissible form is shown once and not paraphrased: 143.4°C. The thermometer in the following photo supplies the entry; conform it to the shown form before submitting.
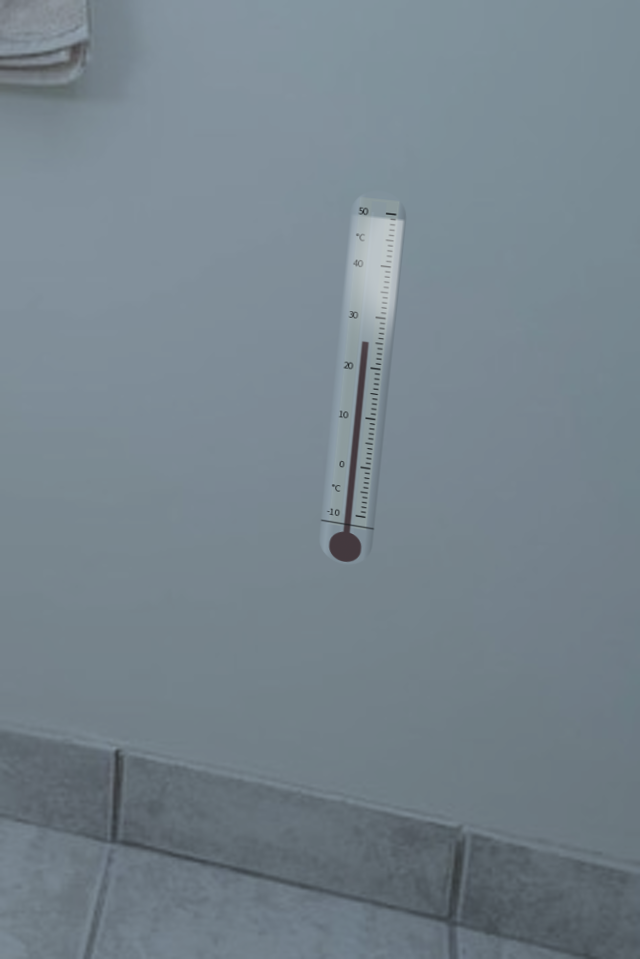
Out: 25°C
